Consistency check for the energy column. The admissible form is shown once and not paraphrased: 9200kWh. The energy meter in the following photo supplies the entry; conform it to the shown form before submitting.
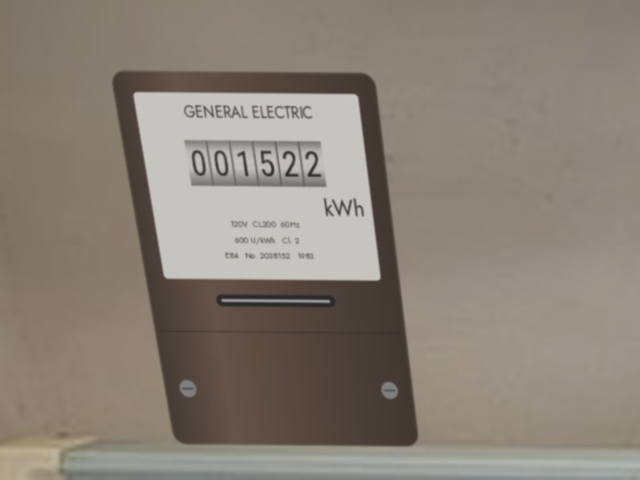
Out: 1522kWh
